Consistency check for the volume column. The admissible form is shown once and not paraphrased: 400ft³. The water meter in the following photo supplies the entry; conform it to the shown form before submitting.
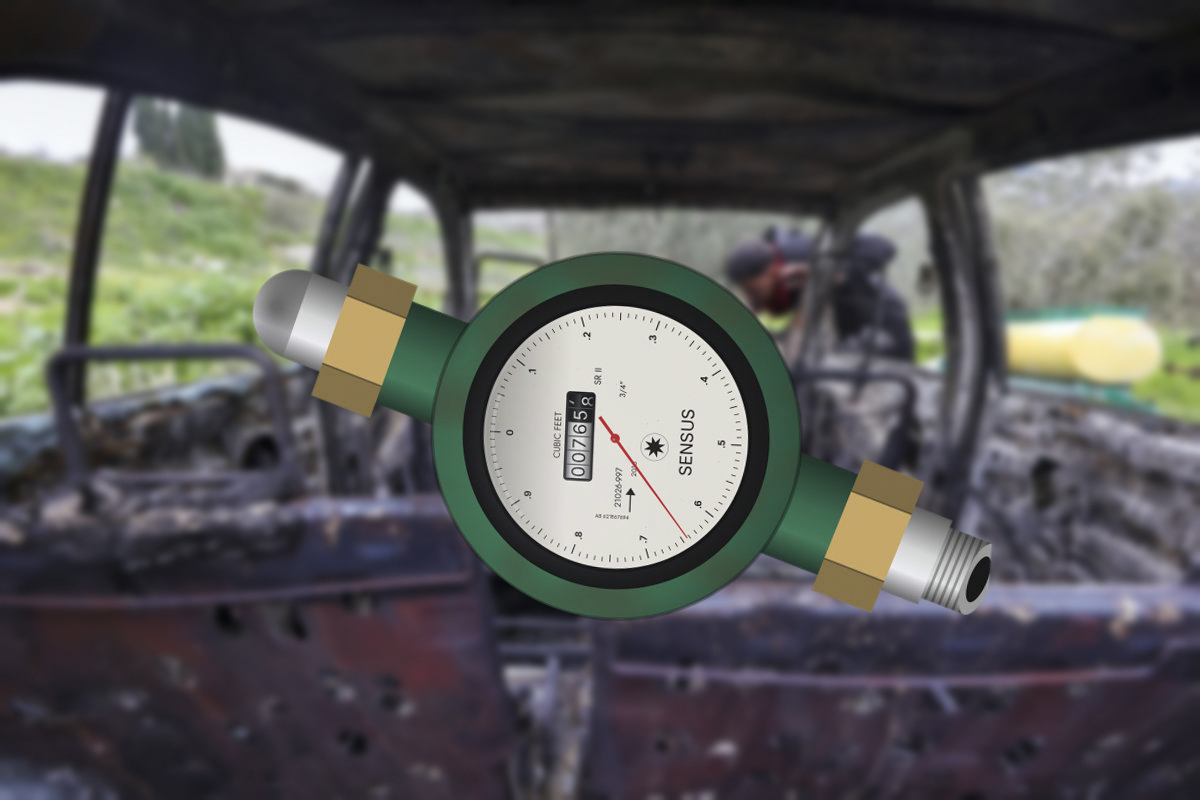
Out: 7657.64ft³
